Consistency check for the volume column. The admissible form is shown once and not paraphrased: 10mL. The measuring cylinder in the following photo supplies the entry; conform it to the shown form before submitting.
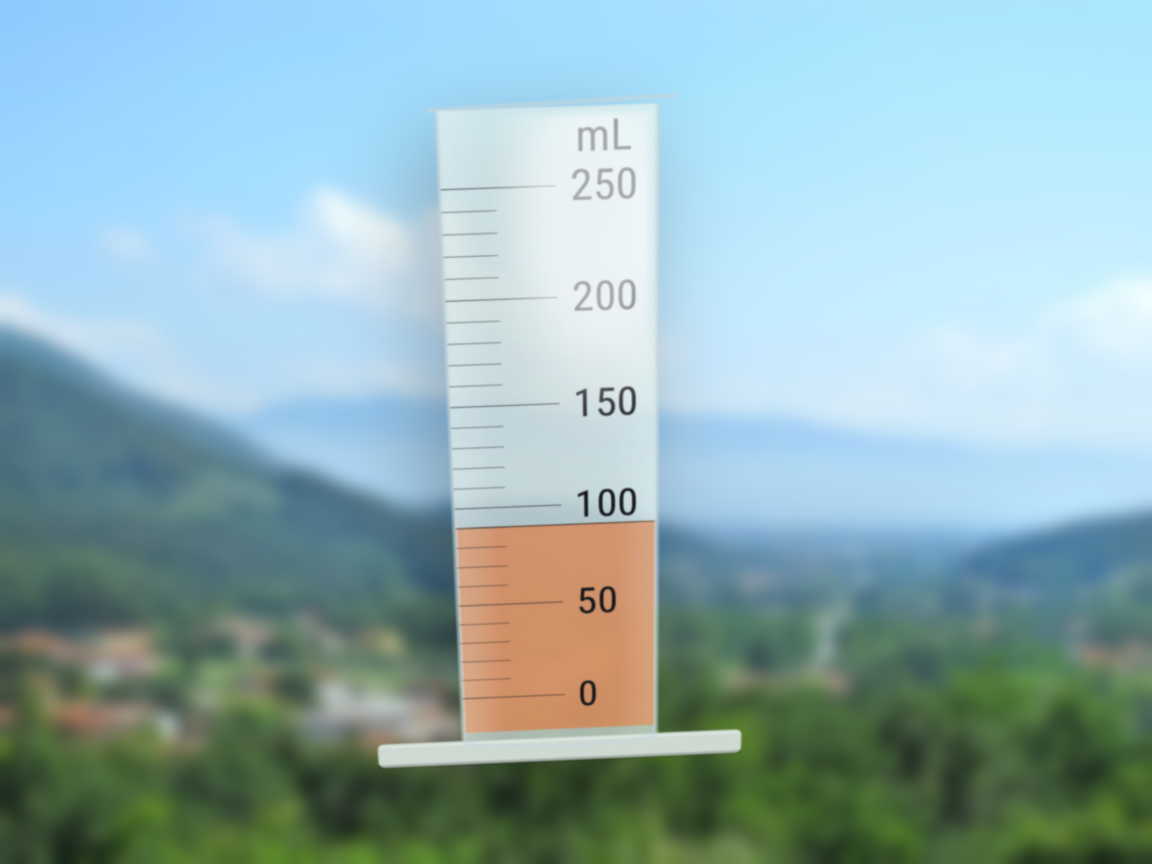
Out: 90mL
